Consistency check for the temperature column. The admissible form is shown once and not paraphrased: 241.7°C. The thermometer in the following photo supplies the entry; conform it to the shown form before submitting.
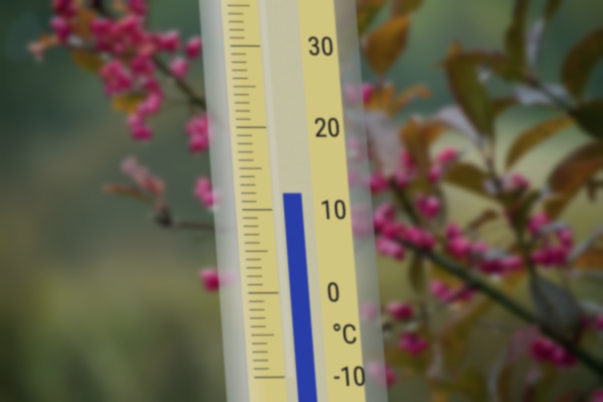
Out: 12°C
